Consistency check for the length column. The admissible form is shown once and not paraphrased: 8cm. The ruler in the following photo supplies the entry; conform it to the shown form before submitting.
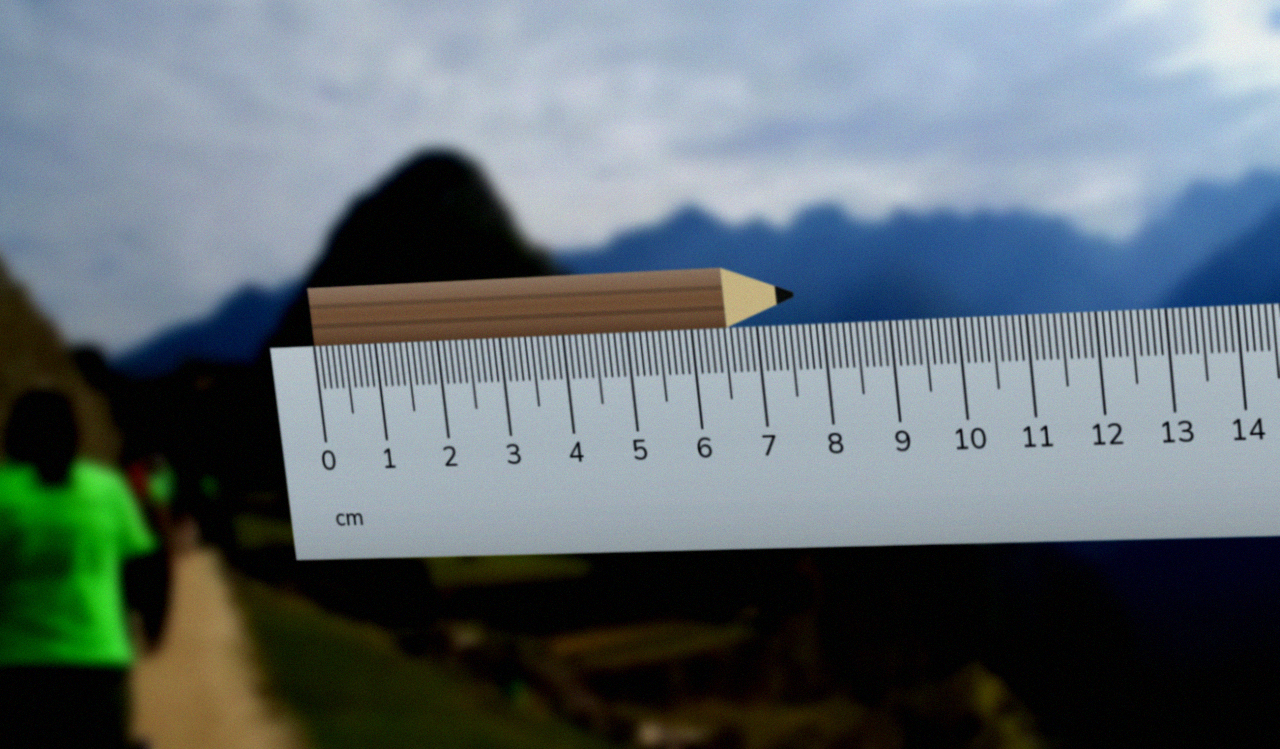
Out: 7.6cm
